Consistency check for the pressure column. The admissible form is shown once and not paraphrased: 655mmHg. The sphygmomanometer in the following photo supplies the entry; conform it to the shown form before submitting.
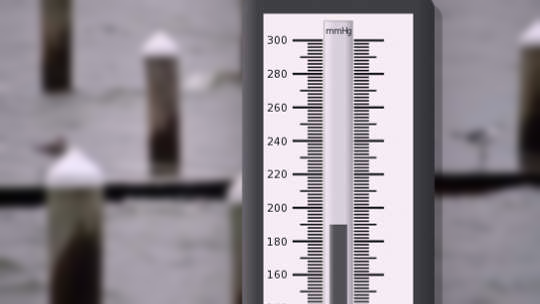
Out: 190mmHg
